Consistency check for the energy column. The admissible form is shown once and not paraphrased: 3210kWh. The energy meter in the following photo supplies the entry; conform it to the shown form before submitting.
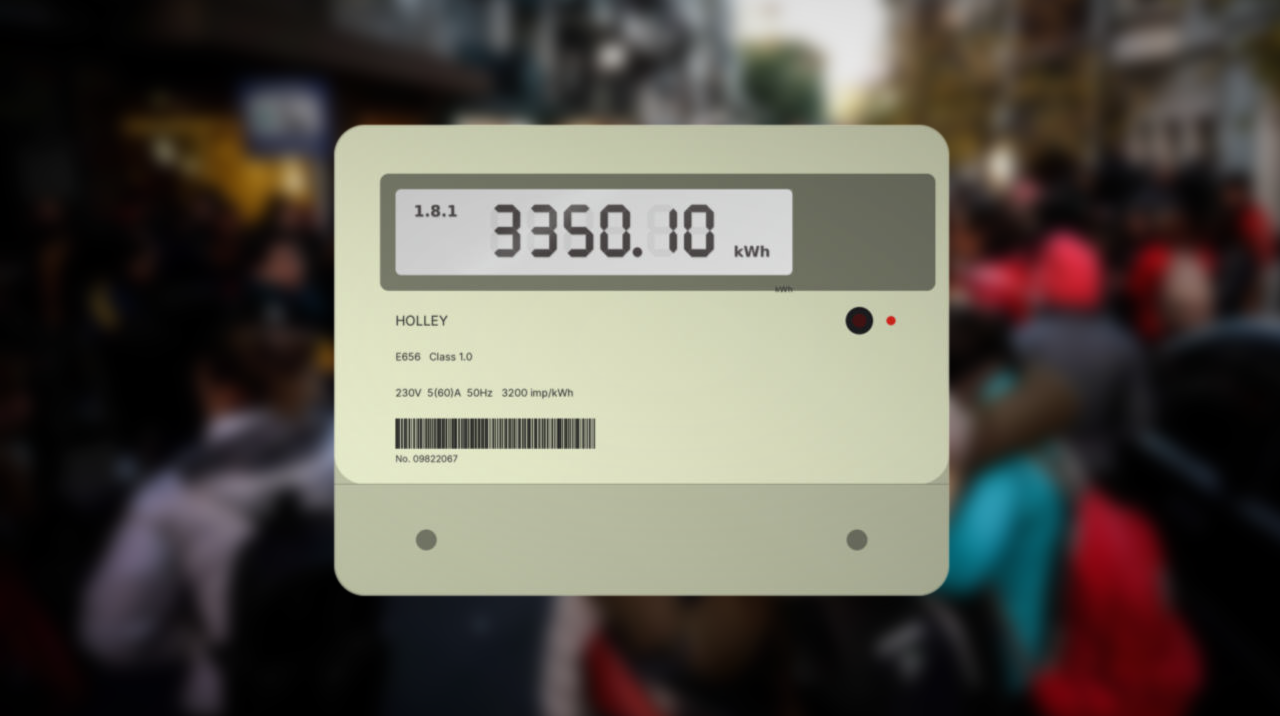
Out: 3350.10kWh
